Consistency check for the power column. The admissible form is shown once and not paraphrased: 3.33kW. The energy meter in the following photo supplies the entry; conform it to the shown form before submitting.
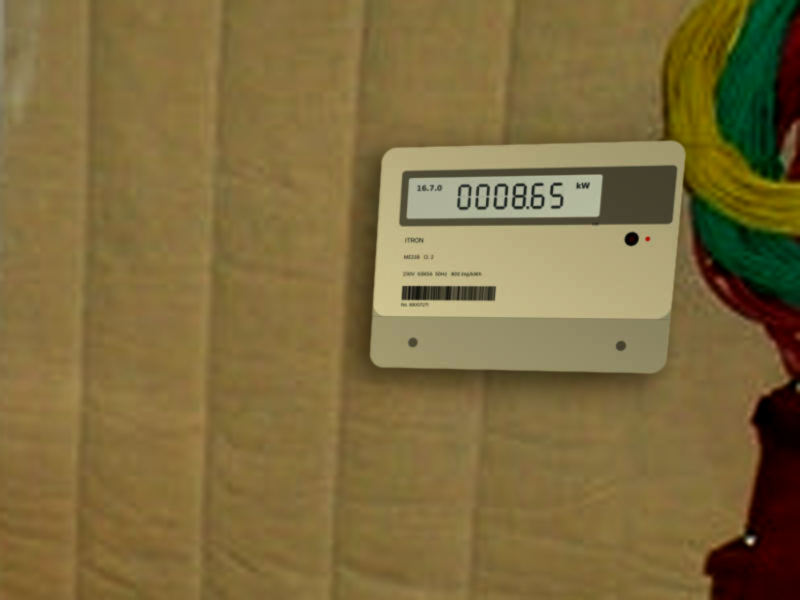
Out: 8.65kW
